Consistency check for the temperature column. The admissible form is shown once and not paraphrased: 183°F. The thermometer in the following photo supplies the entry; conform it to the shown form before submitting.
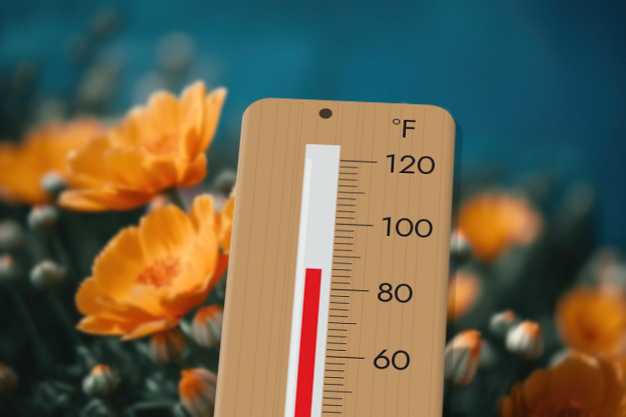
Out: 86°F
